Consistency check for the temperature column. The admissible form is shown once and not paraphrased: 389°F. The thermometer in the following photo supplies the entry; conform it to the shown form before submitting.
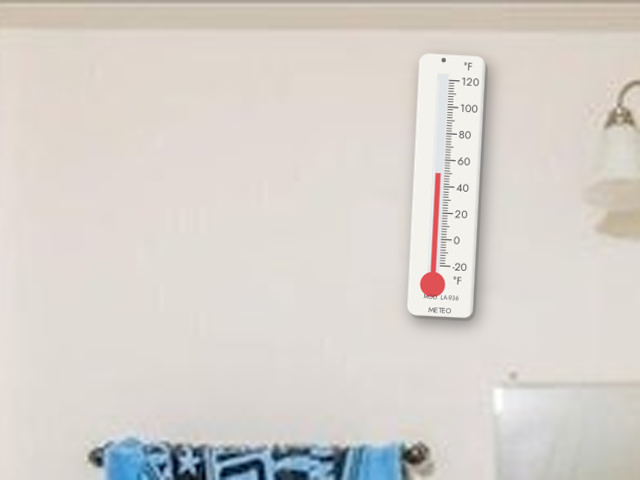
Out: 50°F
